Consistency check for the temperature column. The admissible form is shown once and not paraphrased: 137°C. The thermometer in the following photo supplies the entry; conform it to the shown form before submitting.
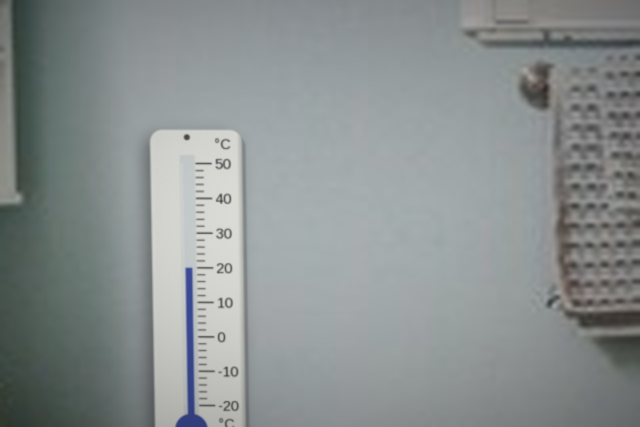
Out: 20°C
